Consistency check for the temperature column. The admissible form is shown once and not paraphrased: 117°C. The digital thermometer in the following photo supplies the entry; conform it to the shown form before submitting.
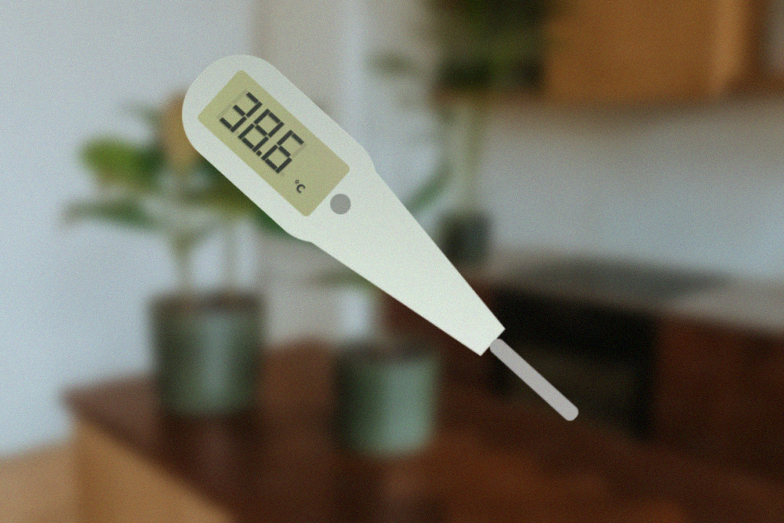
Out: 38.6°C
